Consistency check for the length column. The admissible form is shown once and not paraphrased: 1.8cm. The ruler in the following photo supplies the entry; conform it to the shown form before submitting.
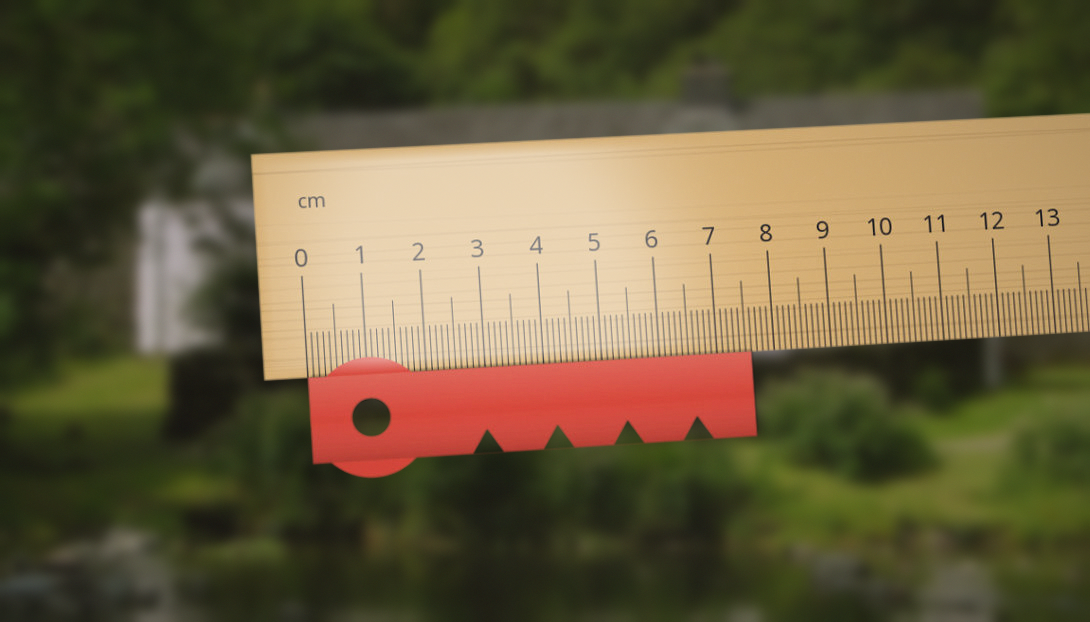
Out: 7.6cm
